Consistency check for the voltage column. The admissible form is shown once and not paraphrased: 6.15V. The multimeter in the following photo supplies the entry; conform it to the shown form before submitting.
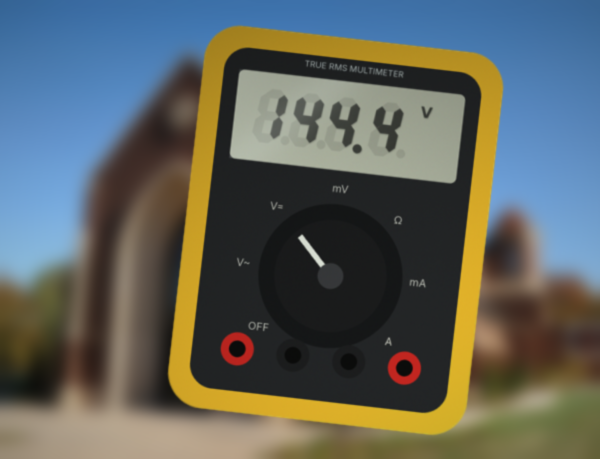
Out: 144.4V
